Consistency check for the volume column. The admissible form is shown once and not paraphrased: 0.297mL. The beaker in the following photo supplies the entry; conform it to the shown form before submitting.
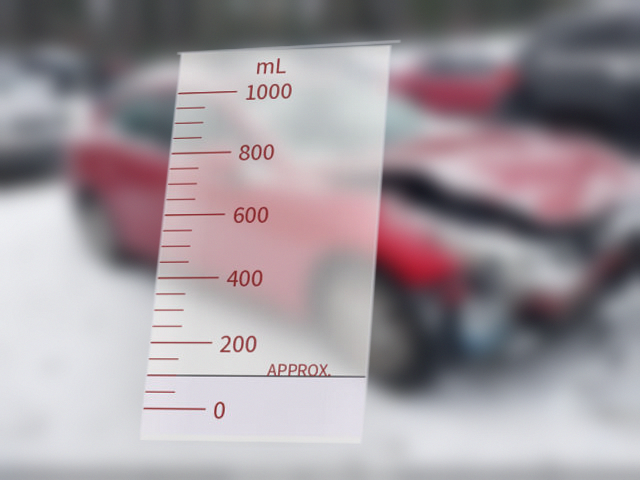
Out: 100mL
